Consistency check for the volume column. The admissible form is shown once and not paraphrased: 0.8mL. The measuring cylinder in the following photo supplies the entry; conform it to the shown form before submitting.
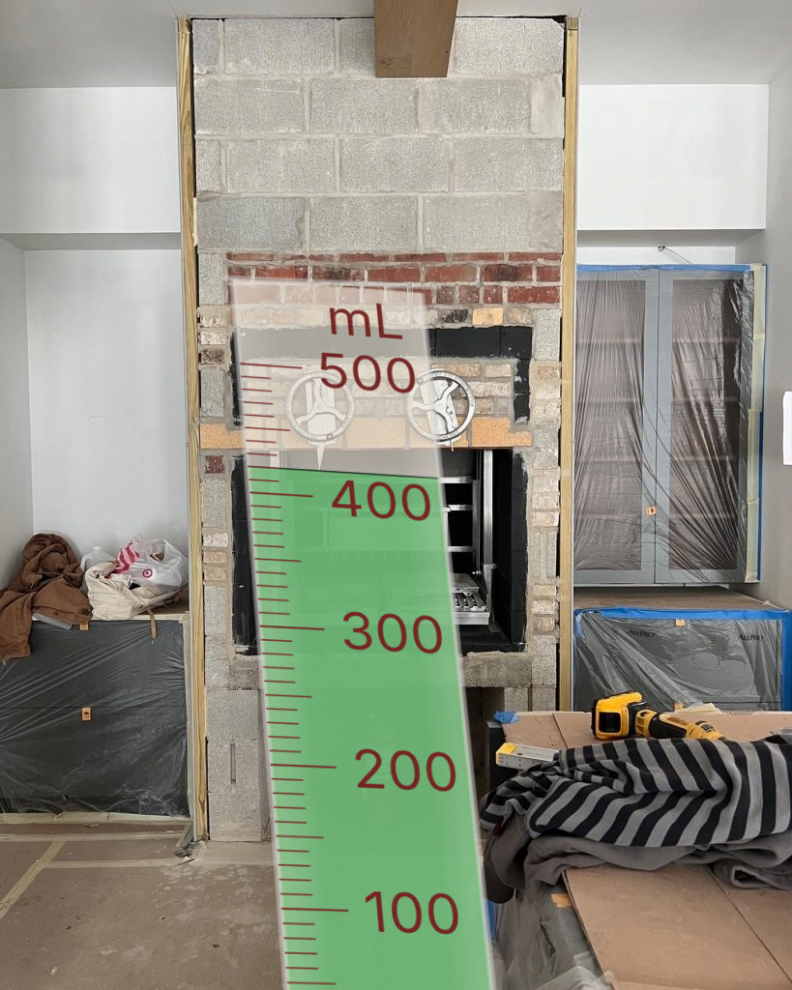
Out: 420mL
